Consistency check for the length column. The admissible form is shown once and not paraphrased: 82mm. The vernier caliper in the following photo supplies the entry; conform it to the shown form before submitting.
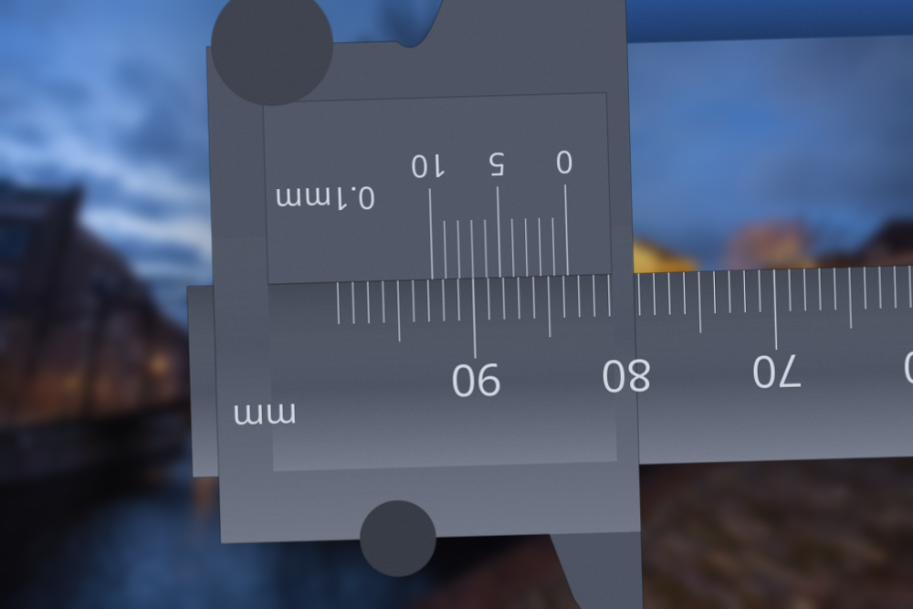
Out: 83.7mm
